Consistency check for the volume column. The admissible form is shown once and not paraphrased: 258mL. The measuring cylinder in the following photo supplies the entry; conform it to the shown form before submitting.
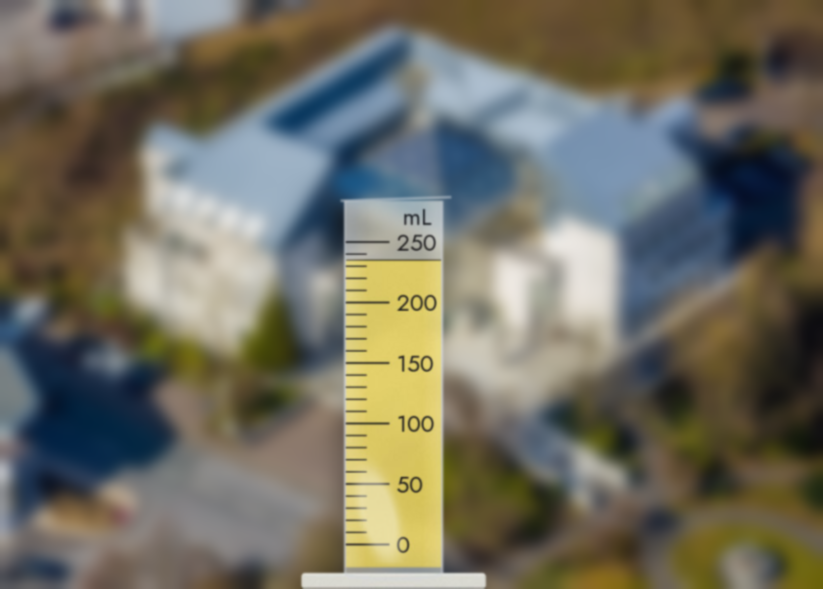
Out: 235mL
